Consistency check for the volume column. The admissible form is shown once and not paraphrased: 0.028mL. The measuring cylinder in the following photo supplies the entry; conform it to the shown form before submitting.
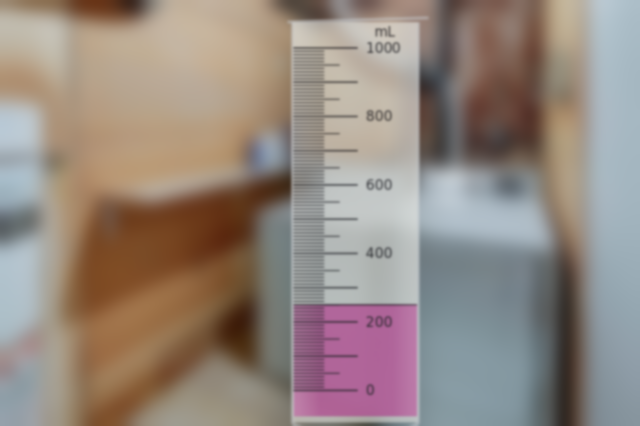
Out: 250mL
